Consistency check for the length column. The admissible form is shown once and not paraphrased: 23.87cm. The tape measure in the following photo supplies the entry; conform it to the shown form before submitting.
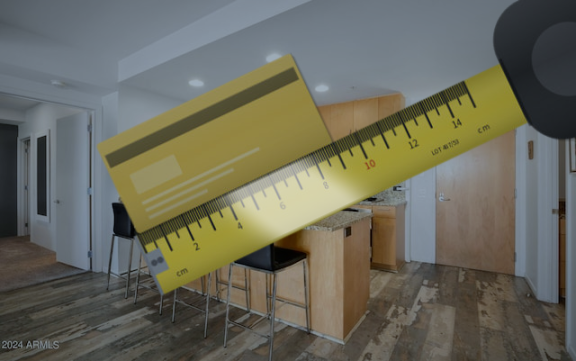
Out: 9cm
